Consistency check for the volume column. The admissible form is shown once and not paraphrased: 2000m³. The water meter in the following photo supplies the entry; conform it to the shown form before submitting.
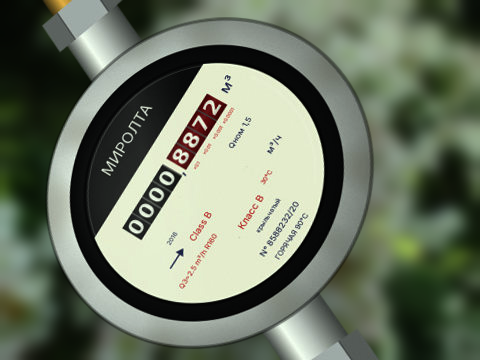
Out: 0.8872m³
